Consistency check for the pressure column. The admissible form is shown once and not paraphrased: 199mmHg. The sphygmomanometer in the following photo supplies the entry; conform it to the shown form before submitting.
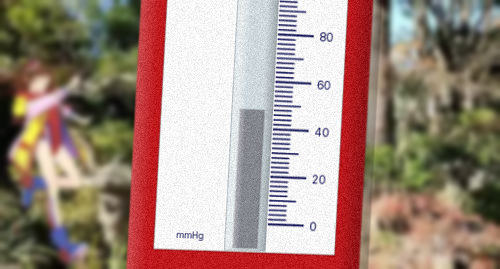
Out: 48mmHg
